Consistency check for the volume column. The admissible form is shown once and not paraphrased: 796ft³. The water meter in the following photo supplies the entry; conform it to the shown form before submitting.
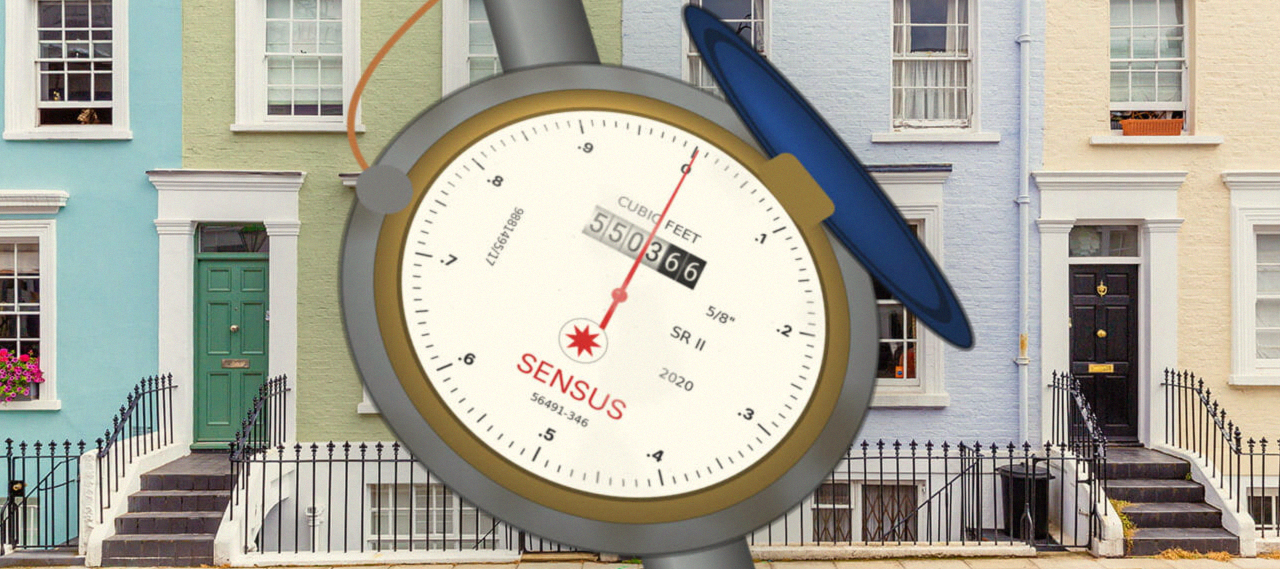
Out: 550366.00ft³
